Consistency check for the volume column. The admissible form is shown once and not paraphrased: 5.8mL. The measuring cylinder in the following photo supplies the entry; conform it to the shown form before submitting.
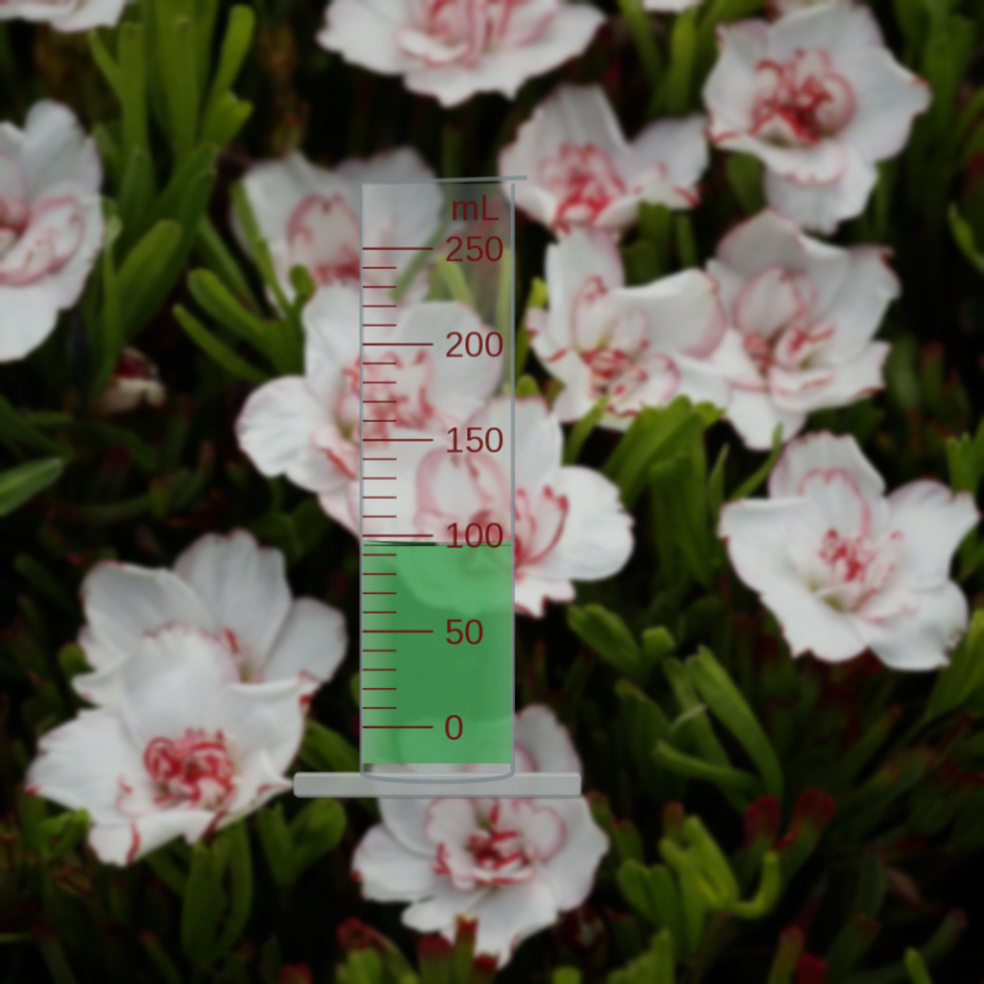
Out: 95mL
